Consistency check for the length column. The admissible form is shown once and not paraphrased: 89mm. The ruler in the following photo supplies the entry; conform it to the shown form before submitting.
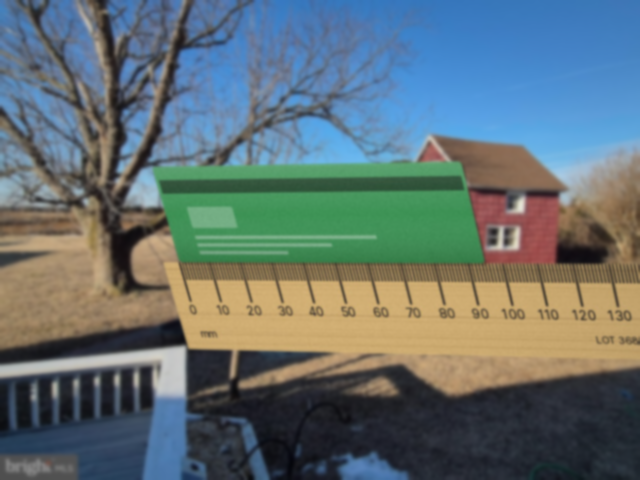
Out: 95mm
